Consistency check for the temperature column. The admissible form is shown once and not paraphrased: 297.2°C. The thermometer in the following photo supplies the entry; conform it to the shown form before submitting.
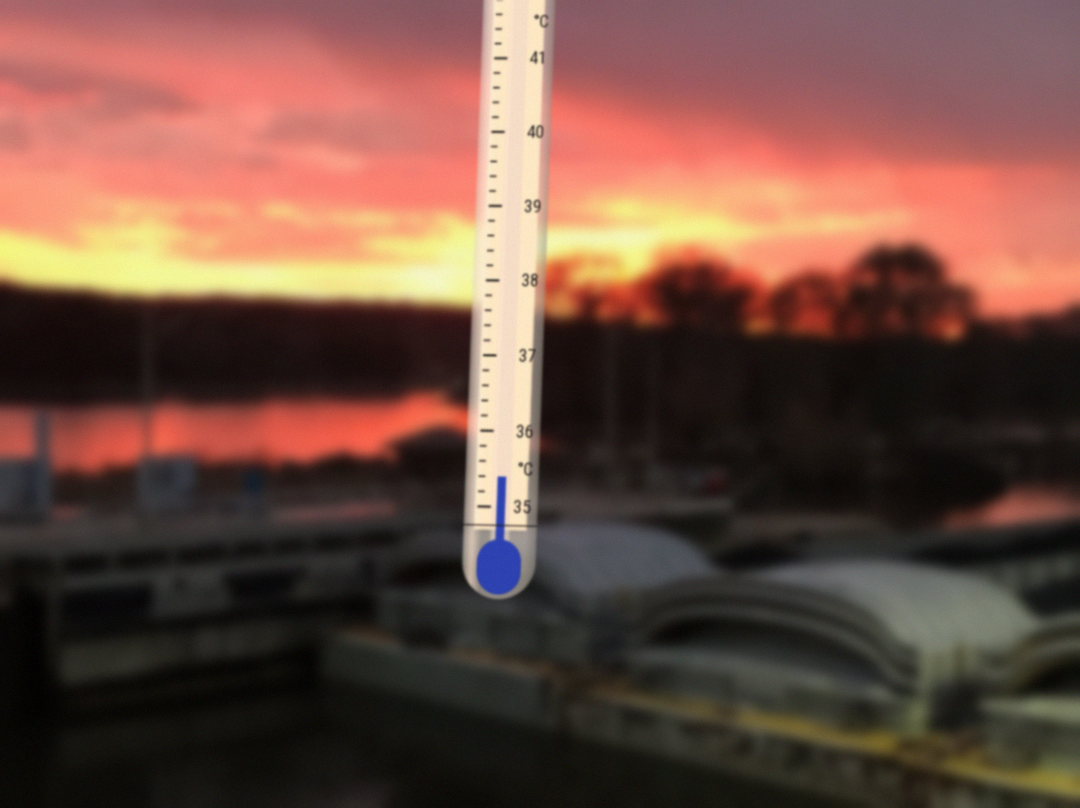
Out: 35.4°C
